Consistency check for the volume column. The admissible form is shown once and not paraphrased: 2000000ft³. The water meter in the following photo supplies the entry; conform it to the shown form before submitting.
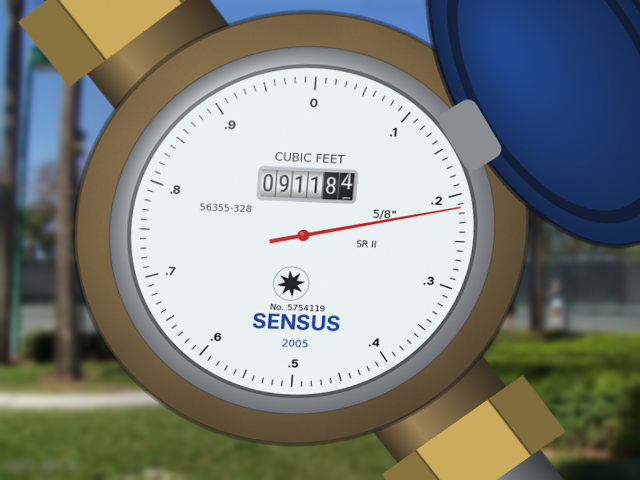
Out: 91184.21ft³
